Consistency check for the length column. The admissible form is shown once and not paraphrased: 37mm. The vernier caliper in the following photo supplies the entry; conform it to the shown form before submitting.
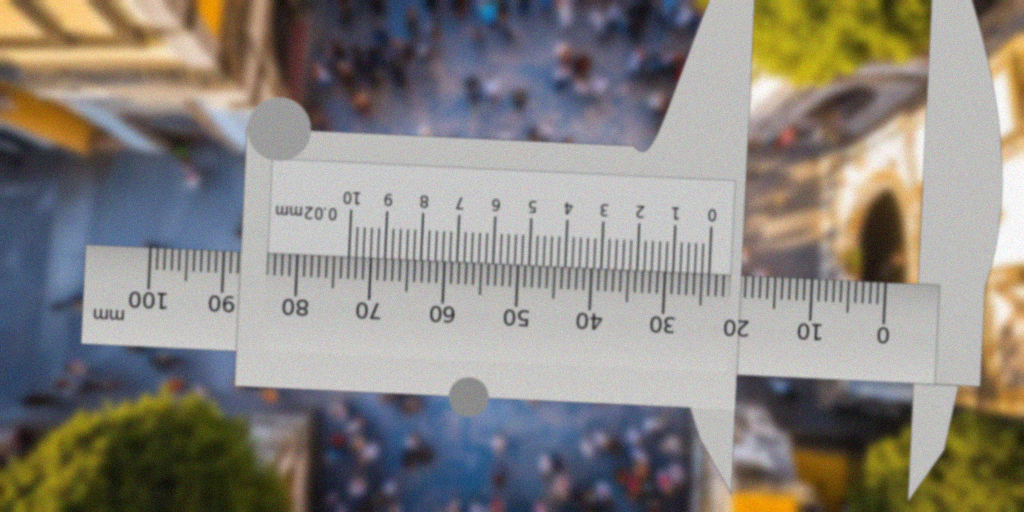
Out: 24.0mm
